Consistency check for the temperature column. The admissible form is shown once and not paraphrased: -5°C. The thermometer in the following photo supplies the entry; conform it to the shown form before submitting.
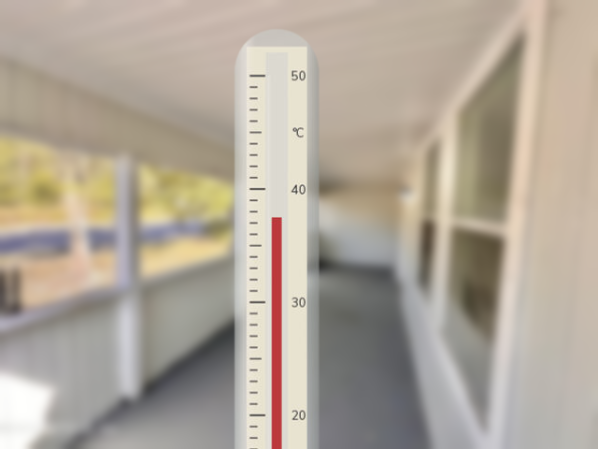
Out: 37.5°C
